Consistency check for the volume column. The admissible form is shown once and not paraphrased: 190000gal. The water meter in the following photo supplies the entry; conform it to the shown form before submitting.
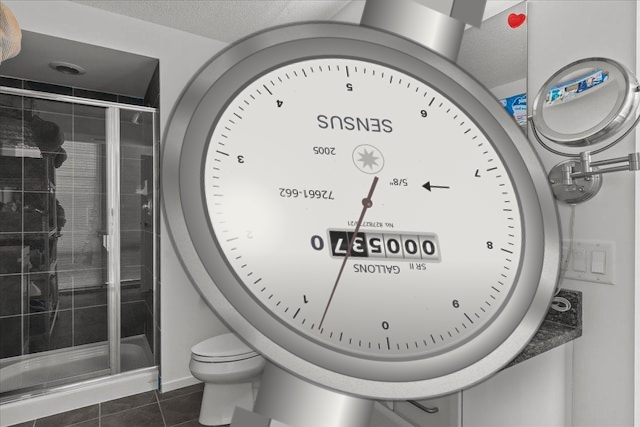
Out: 5370.7gal
